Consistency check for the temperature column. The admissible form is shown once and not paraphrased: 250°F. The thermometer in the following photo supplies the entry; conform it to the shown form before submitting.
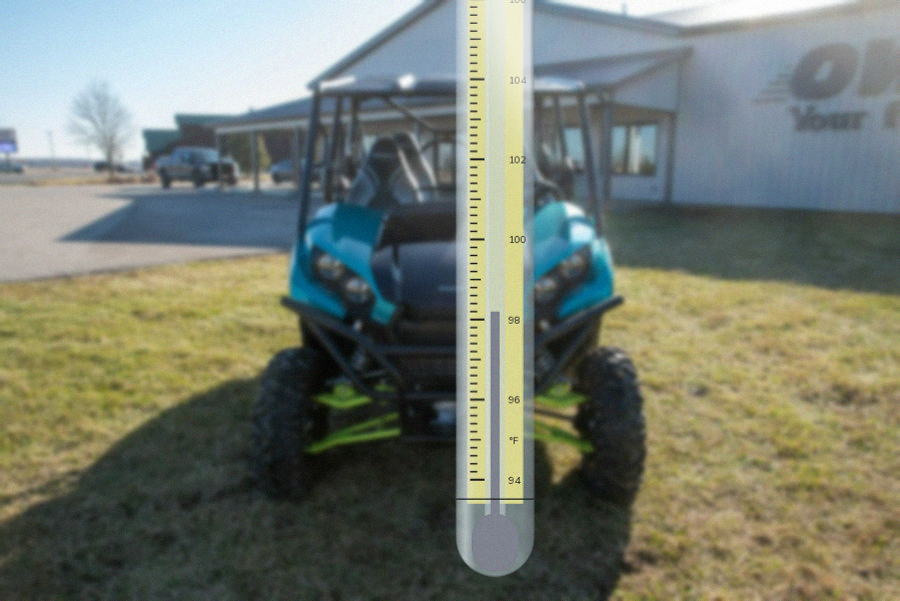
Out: 98.2°F
